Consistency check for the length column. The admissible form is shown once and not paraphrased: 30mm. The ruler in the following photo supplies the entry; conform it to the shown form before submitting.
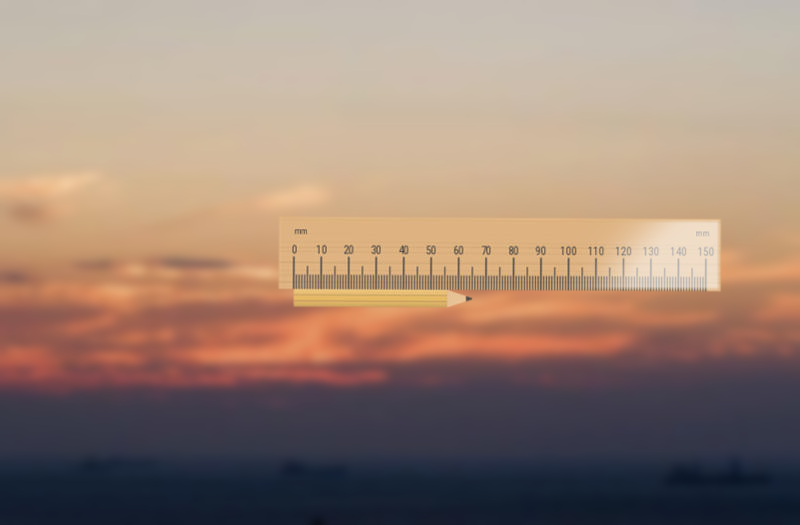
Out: 65mm
